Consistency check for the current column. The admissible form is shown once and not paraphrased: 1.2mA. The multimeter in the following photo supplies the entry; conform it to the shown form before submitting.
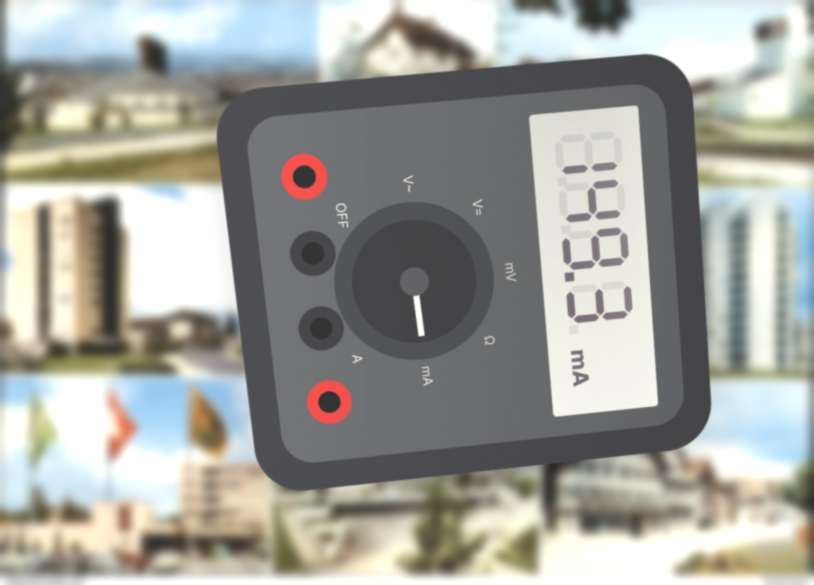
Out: 149.3mA
